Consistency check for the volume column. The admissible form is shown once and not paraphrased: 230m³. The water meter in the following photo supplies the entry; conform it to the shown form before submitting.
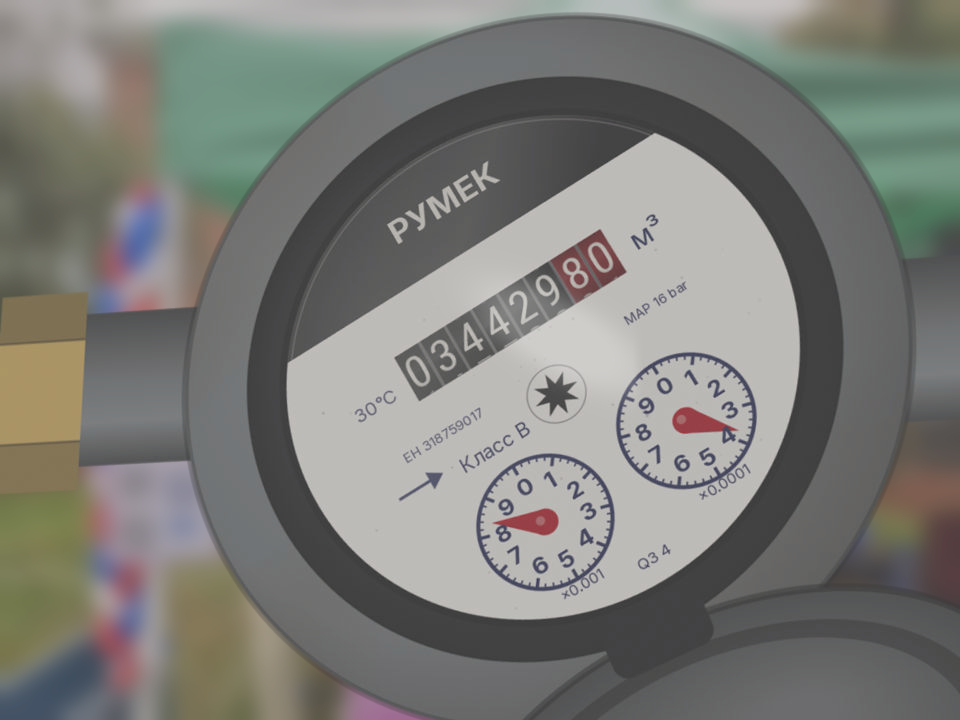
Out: 34429.8083m³
